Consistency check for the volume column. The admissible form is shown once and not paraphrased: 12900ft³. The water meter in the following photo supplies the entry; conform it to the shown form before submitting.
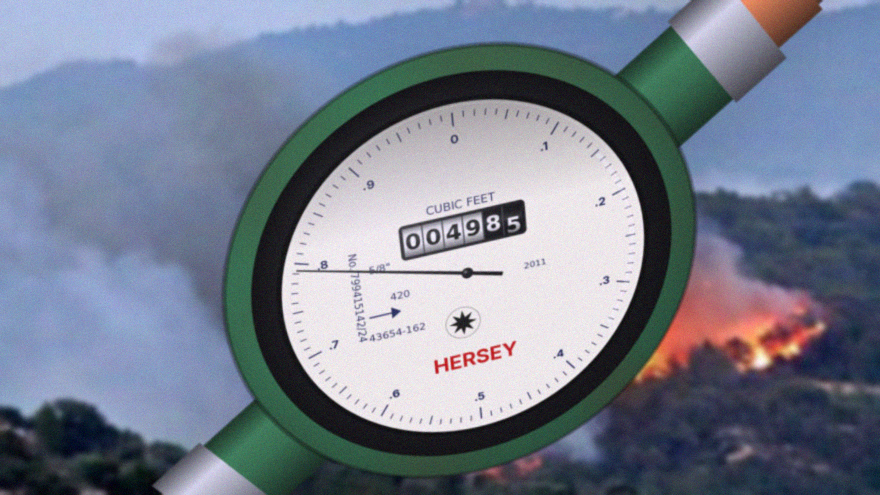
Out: 4984.79ft³
